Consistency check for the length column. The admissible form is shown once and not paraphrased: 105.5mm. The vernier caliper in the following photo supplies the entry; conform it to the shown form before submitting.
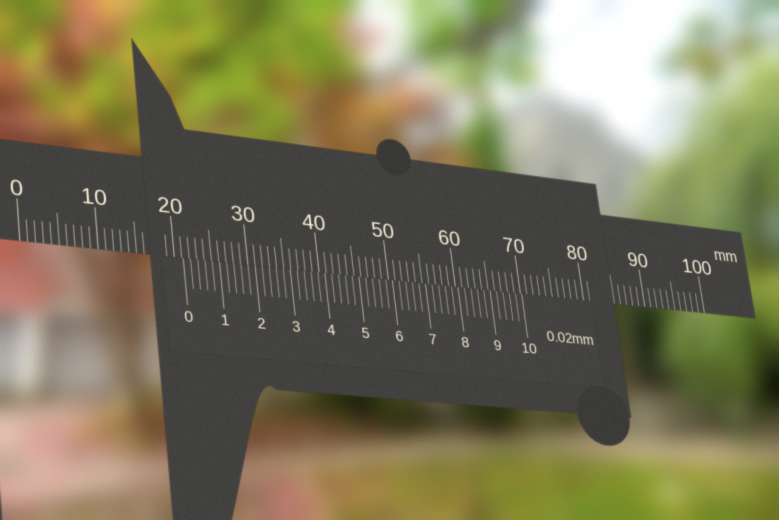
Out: 21.2mm
